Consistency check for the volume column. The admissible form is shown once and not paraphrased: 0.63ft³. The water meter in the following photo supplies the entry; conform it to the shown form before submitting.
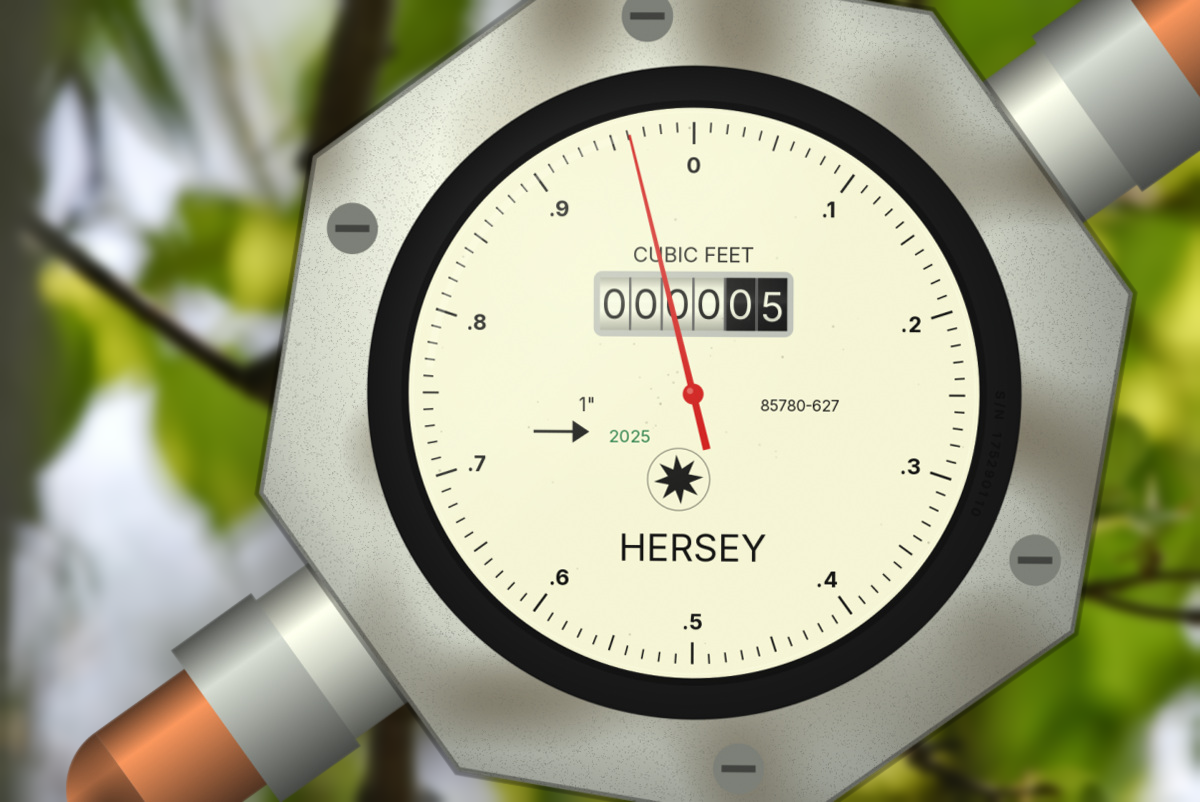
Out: 4.96ft³
